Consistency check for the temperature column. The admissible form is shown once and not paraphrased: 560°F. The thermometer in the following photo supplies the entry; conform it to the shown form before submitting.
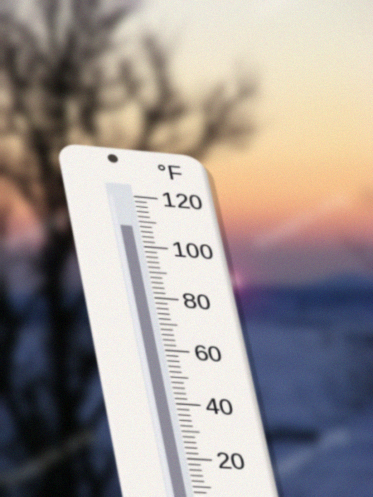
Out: 108°F
